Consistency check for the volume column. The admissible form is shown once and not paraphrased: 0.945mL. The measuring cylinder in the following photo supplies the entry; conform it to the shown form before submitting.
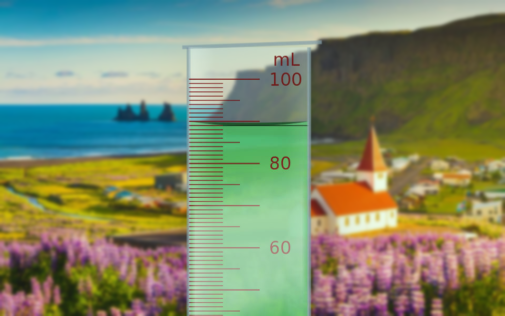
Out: 89mL
